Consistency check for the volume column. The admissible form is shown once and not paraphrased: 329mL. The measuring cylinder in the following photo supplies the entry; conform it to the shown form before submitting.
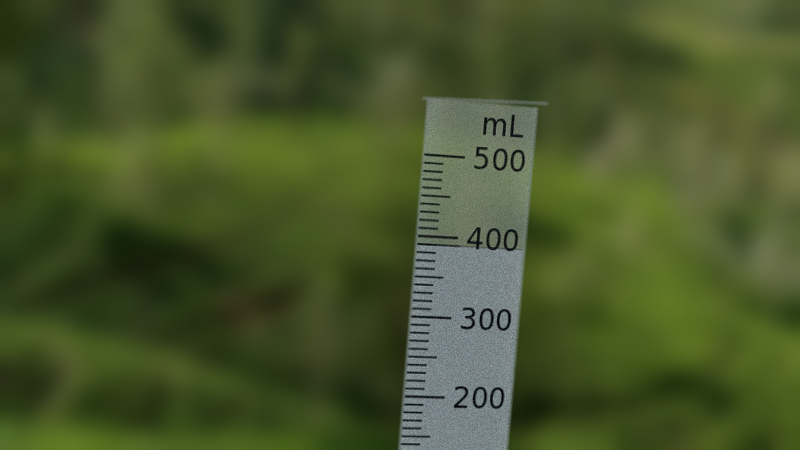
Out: 390mL
